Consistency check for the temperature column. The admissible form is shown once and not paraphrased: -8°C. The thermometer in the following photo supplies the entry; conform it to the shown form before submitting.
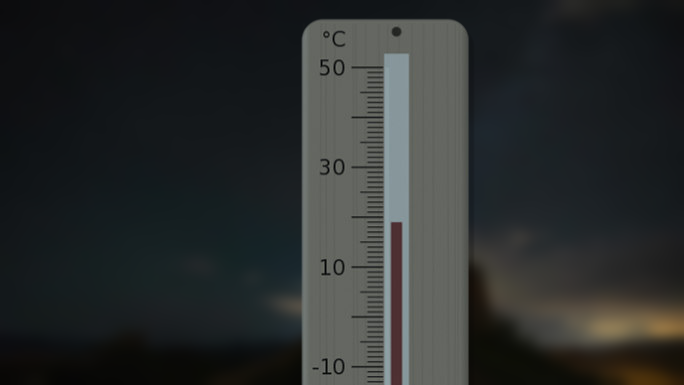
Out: 19°C
